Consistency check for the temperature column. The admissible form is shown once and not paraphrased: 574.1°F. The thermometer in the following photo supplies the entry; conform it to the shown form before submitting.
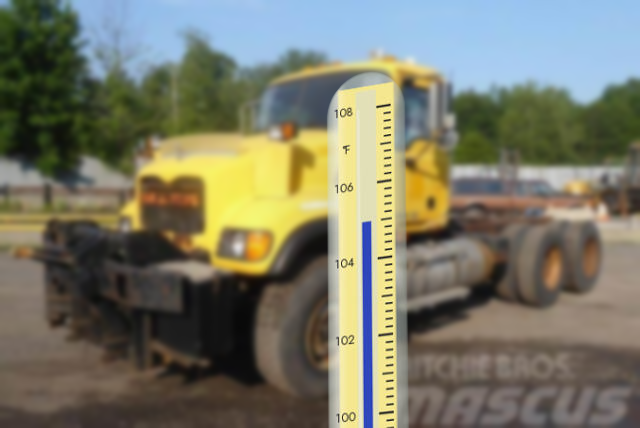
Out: 105°F
